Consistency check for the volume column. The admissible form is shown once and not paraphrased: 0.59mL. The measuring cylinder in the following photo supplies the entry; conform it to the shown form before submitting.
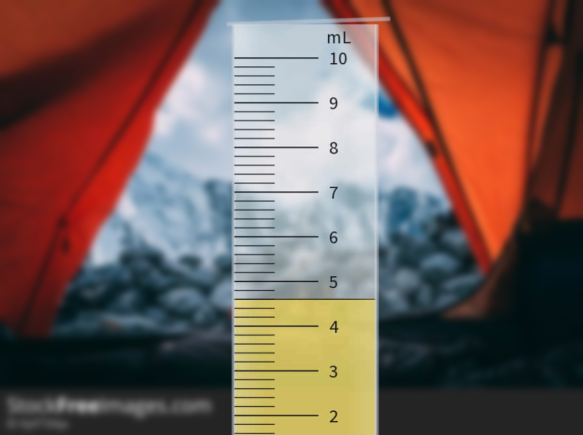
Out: 4.6mL
